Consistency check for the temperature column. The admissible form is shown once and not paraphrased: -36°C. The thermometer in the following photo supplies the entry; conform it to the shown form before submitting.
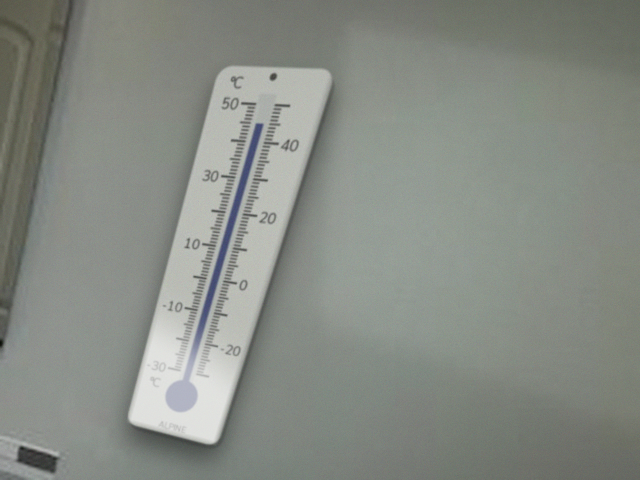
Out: 45°C
